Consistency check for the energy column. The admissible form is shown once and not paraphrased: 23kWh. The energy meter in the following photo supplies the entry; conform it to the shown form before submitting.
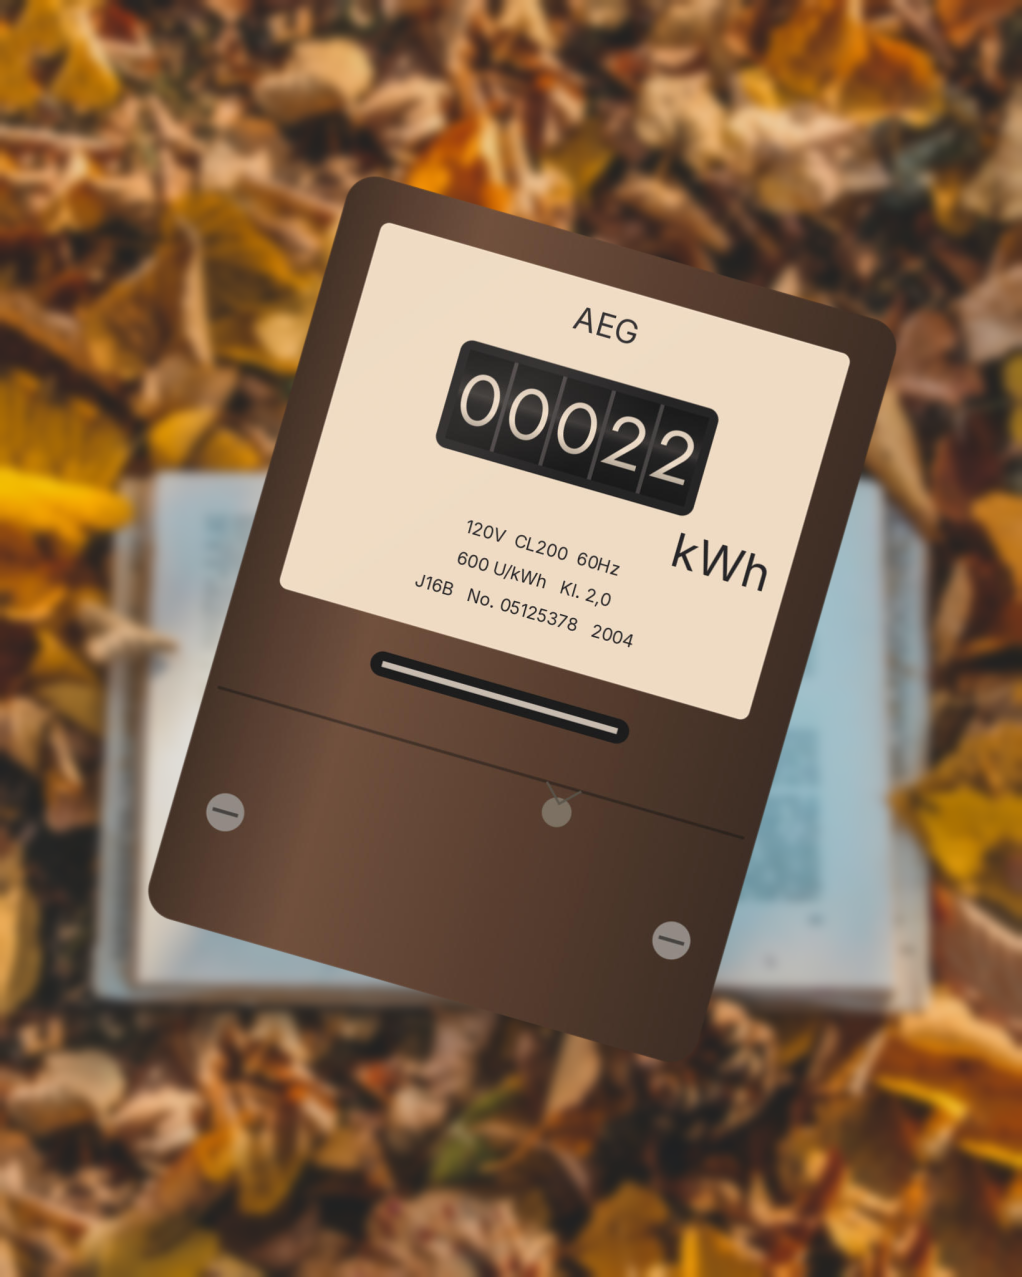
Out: 22kWh
